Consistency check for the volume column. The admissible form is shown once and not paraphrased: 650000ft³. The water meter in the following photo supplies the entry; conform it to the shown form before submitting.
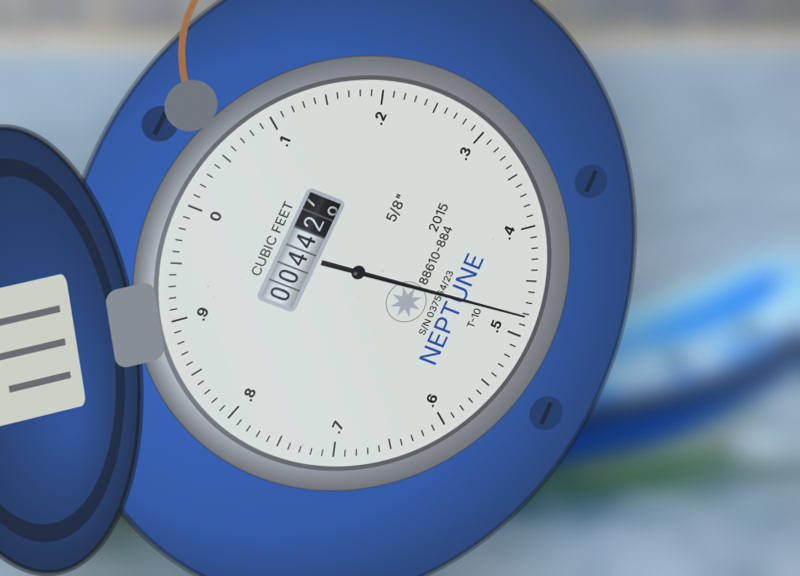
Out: 4427.48ft³
